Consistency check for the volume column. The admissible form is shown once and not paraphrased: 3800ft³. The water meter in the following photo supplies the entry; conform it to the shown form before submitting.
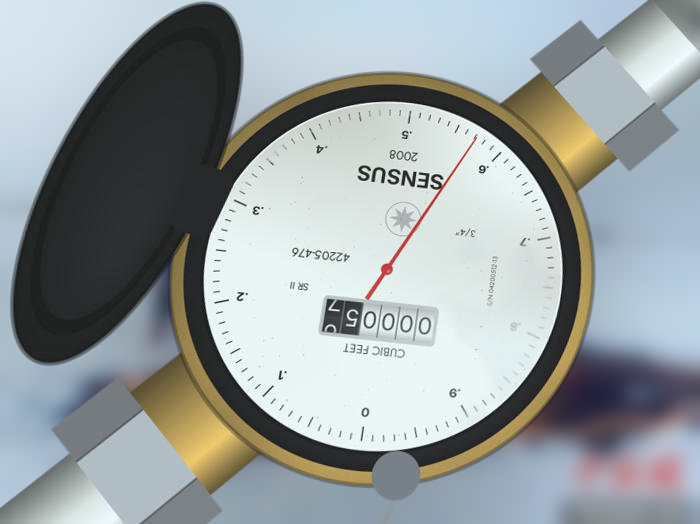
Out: 56.57ft³
